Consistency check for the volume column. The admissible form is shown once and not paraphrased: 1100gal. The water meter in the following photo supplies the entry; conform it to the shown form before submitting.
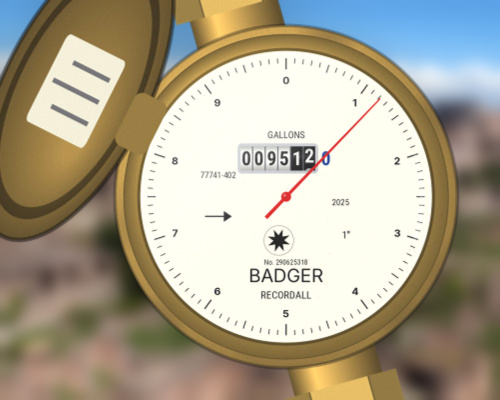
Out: 95121.2gal
